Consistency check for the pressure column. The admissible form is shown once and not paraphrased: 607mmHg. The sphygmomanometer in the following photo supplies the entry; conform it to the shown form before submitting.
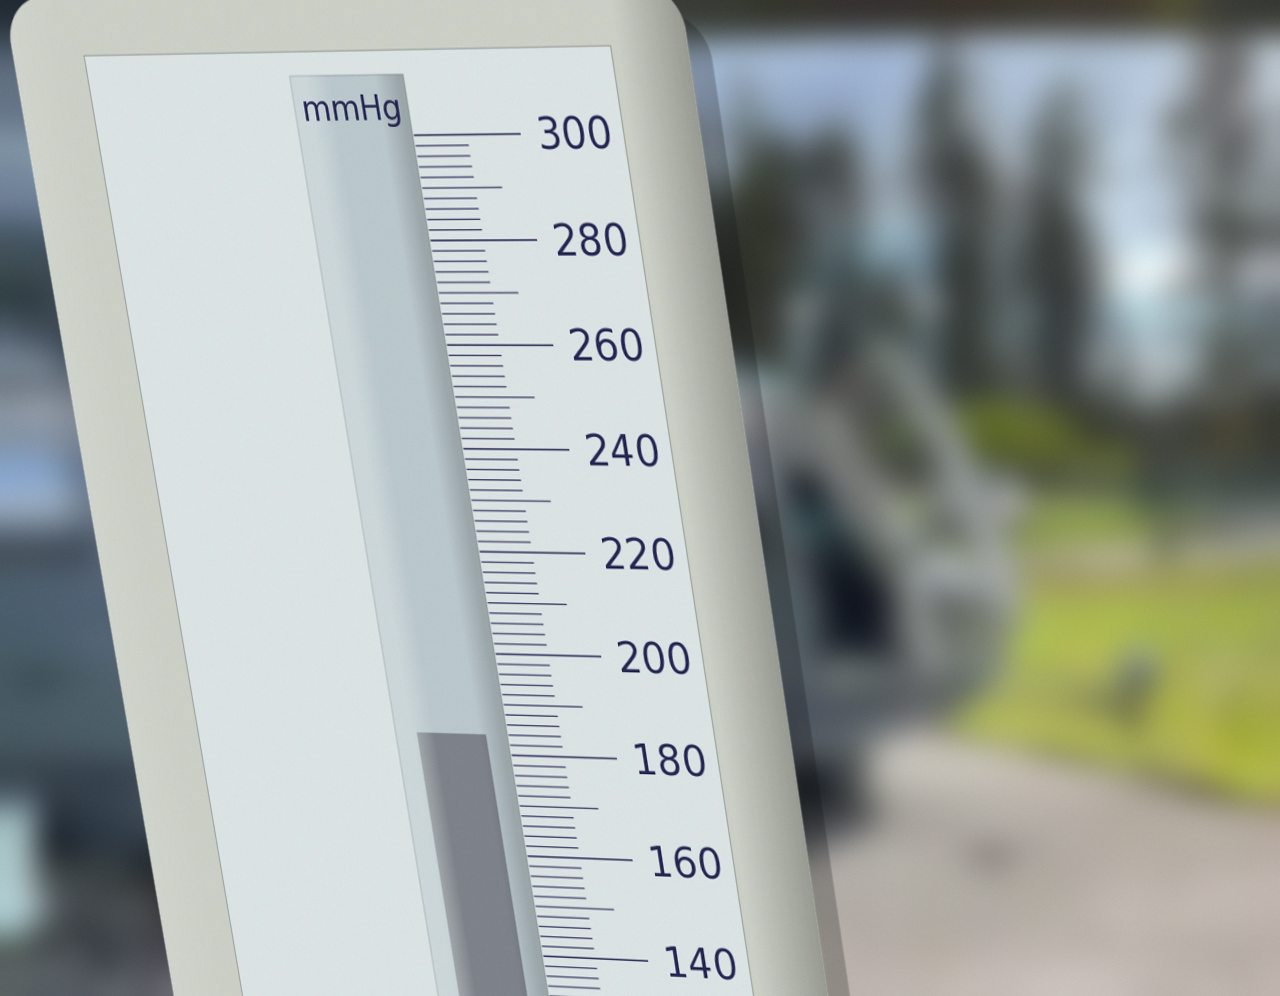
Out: 184mmHg
